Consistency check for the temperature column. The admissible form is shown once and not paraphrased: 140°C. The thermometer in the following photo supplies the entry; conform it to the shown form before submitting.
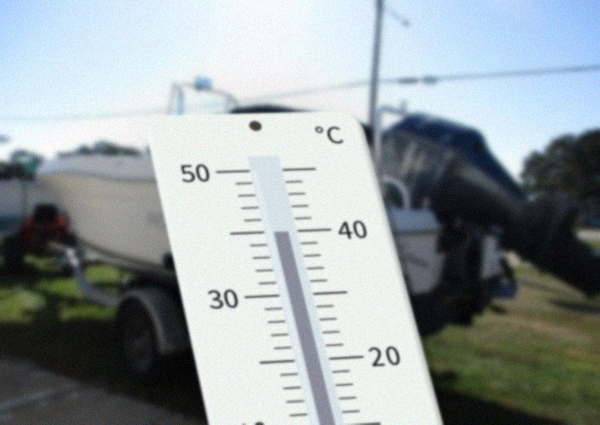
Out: 40°C
